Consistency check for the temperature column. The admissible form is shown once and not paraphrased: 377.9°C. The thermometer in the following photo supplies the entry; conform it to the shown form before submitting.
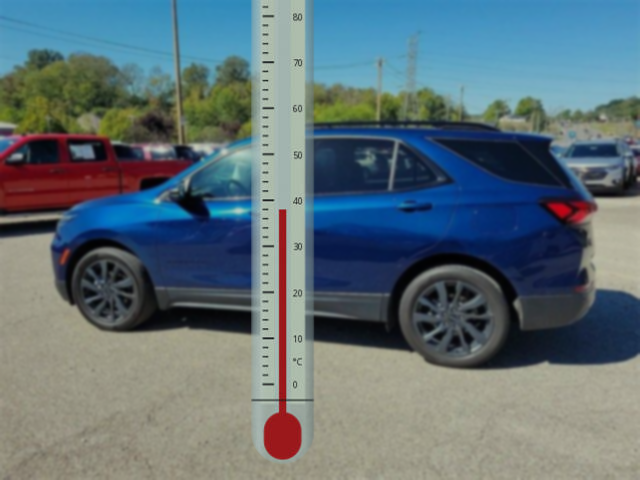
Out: 38°C
